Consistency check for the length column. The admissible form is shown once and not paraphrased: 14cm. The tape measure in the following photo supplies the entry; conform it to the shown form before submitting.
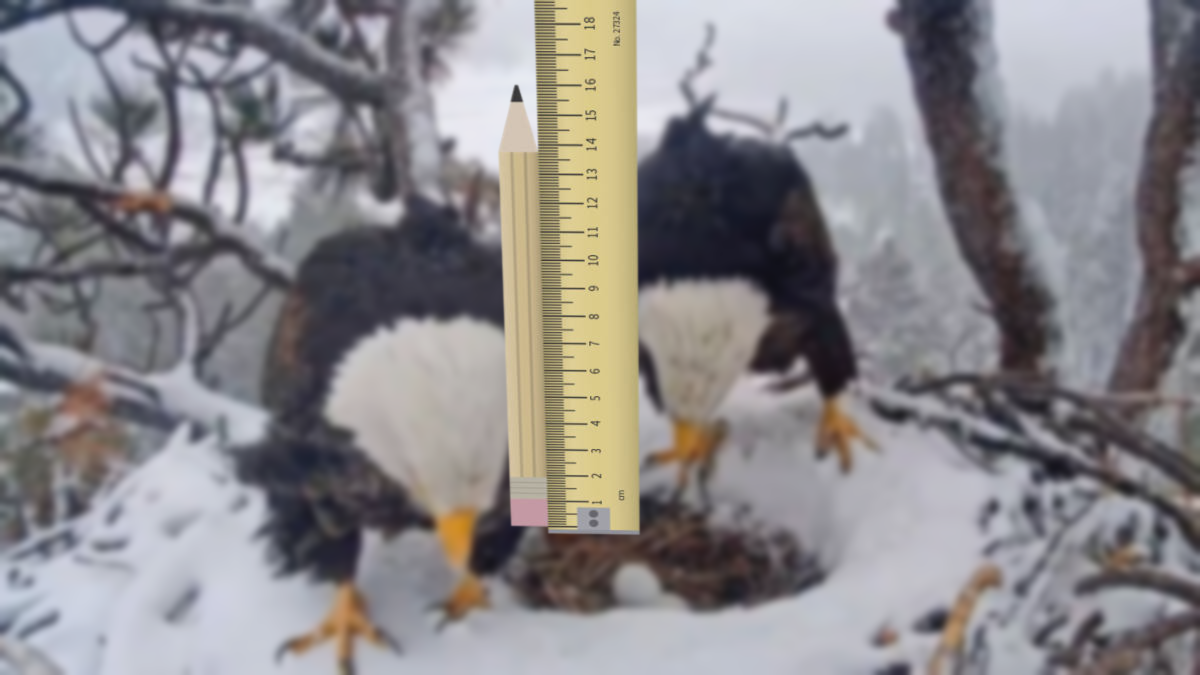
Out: 16cm
